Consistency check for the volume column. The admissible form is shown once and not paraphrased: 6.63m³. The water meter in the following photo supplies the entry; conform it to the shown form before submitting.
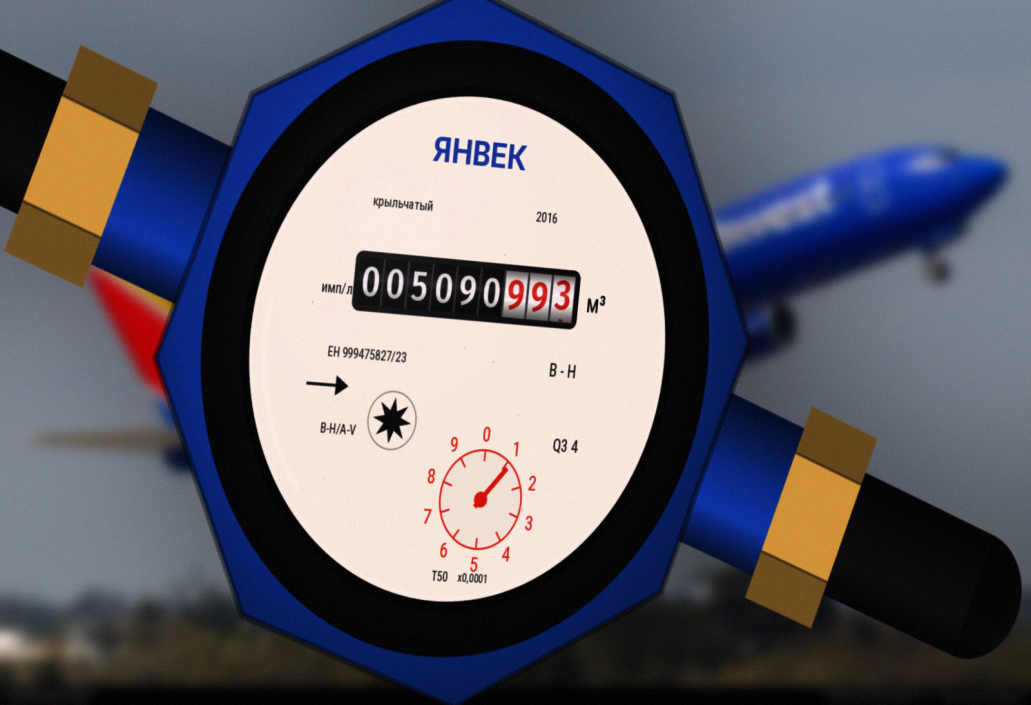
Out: 5090.9931m³
